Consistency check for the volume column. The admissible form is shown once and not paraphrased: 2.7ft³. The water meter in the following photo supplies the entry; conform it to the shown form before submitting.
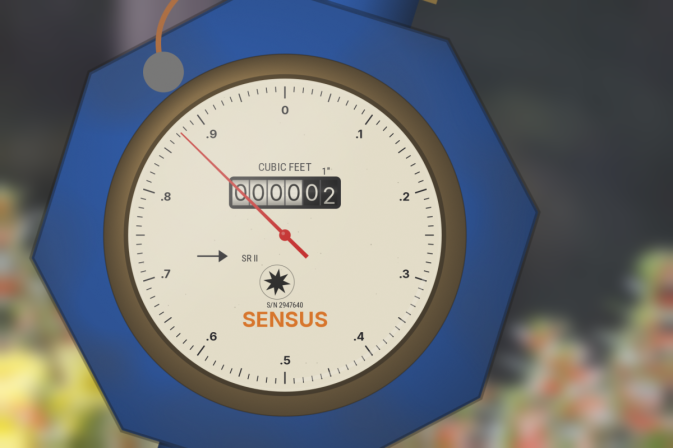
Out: 1.87ft³
